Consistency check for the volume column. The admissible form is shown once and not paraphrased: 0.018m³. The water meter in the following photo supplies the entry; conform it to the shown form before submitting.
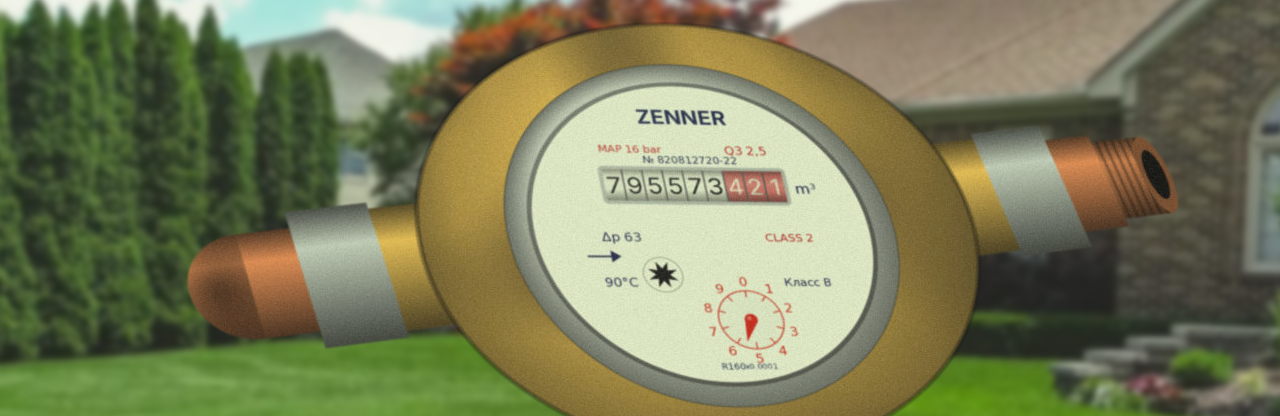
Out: 795573.4215m³
